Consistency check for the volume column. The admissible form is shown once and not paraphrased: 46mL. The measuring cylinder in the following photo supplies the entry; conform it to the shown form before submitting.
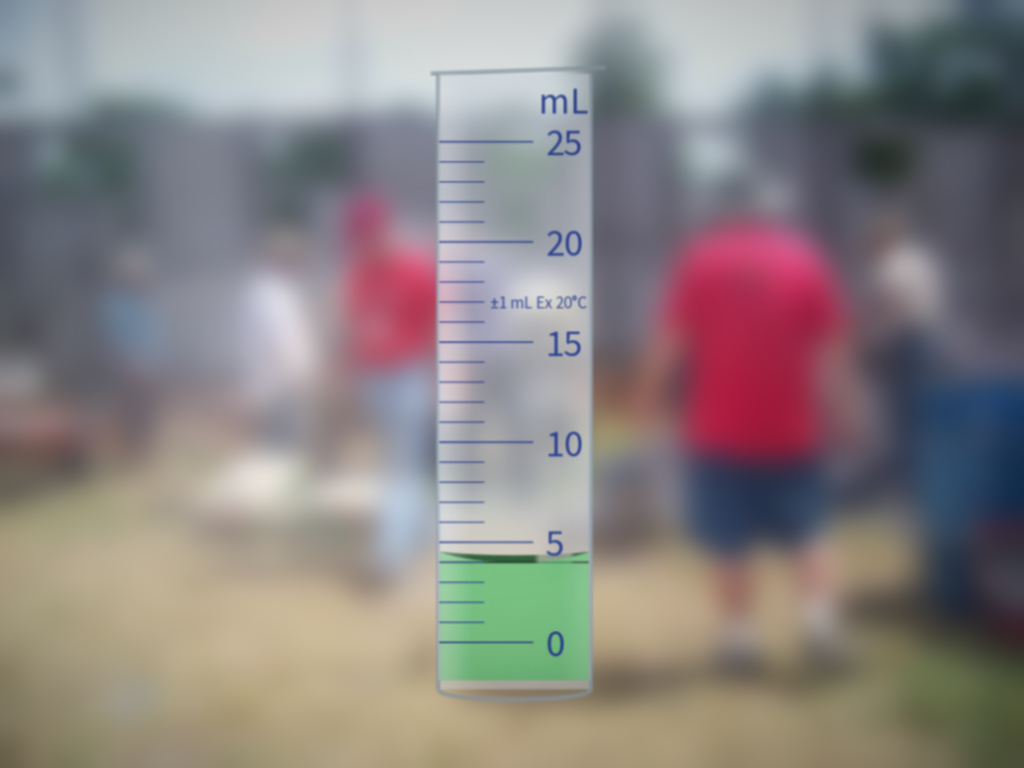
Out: 4mL
